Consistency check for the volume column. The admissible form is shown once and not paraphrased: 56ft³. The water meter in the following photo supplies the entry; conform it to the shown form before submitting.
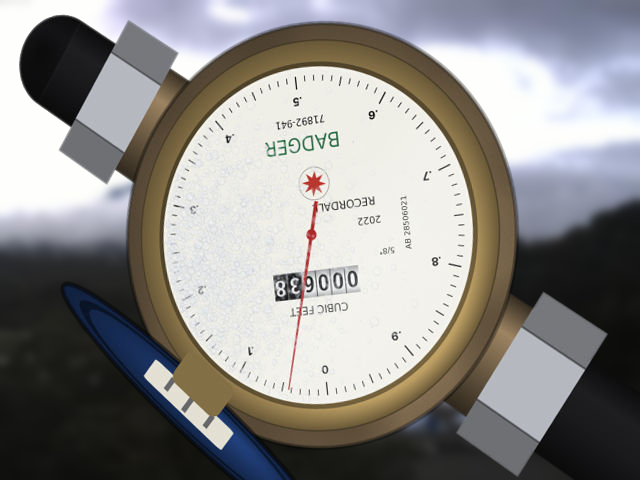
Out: 638.04ft³
